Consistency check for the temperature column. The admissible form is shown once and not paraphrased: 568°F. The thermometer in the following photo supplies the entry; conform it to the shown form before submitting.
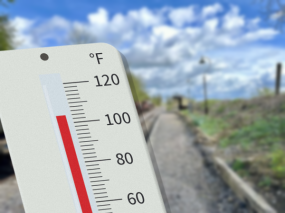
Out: 104°F
